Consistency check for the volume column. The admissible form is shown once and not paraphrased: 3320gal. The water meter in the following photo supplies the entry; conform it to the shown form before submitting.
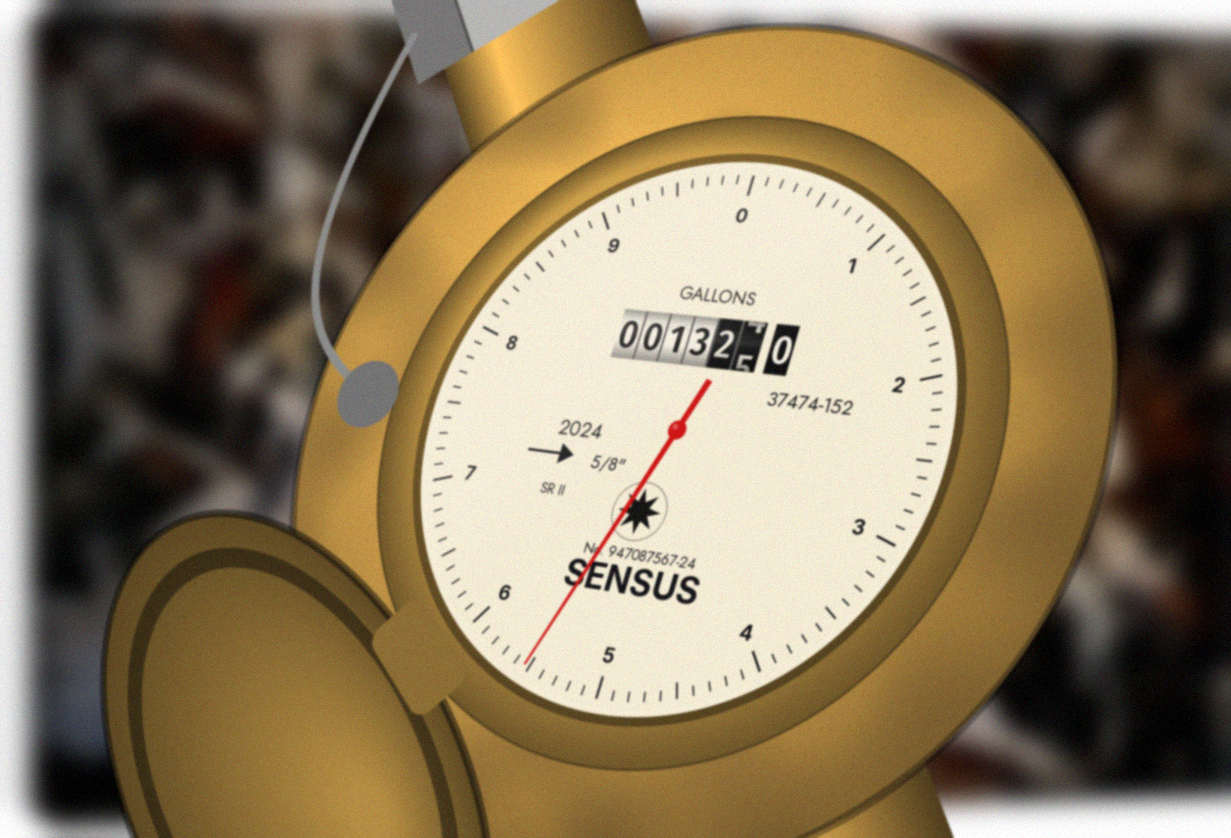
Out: 13245.5gal
